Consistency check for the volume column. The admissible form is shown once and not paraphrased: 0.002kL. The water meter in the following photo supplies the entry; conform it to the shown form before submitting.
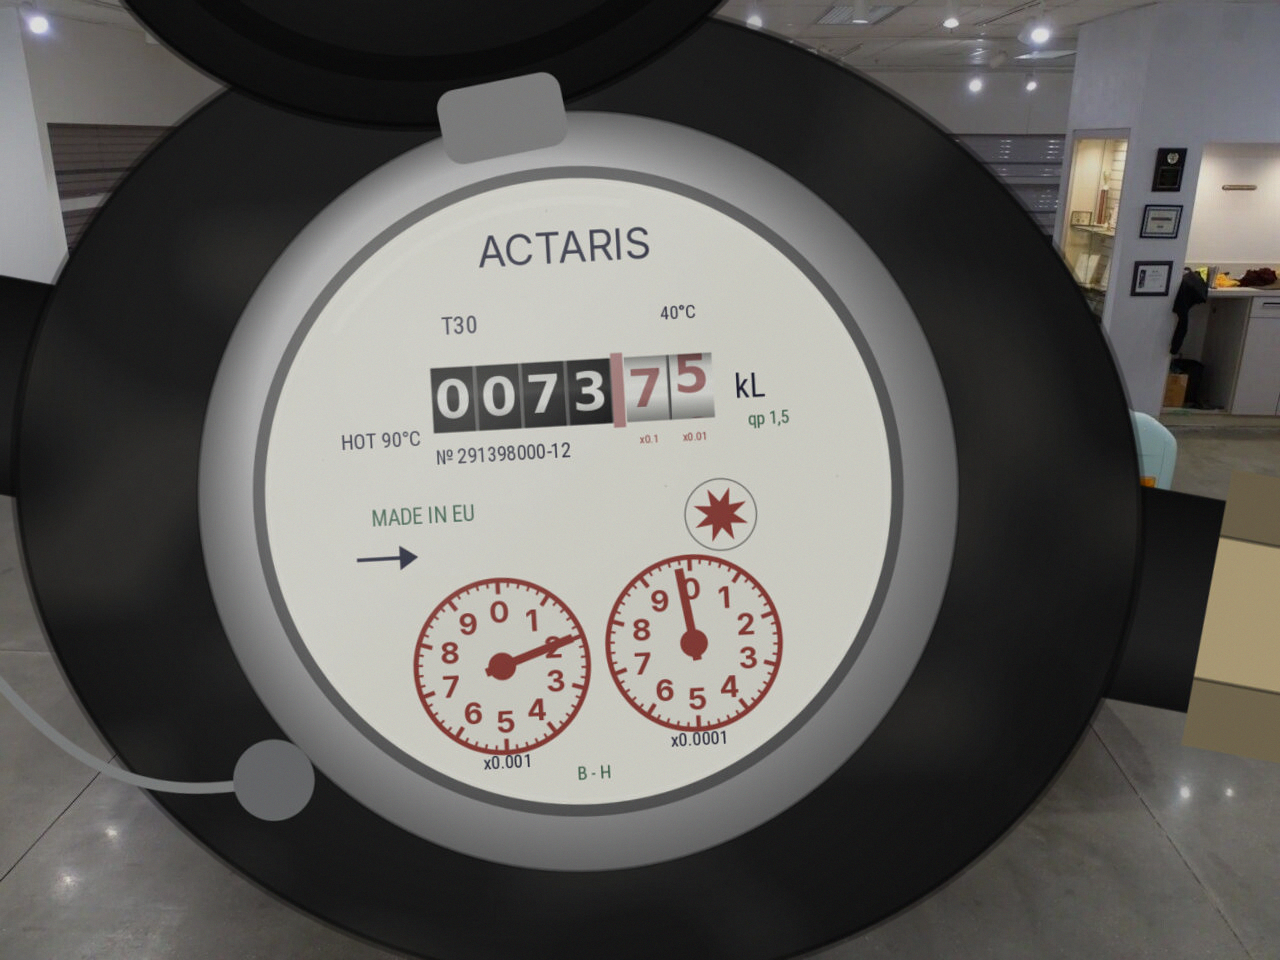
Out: 73.7519kL
